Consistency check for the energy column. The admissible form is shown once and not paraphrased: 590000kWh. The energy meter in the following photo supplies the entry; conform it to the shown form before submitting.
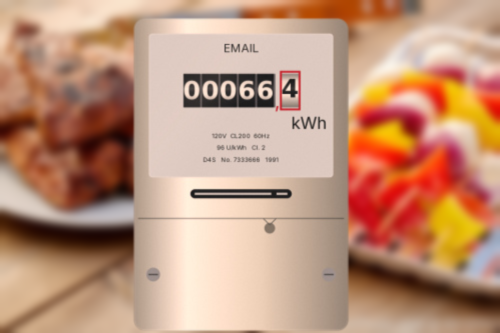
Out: 66.4kWh
